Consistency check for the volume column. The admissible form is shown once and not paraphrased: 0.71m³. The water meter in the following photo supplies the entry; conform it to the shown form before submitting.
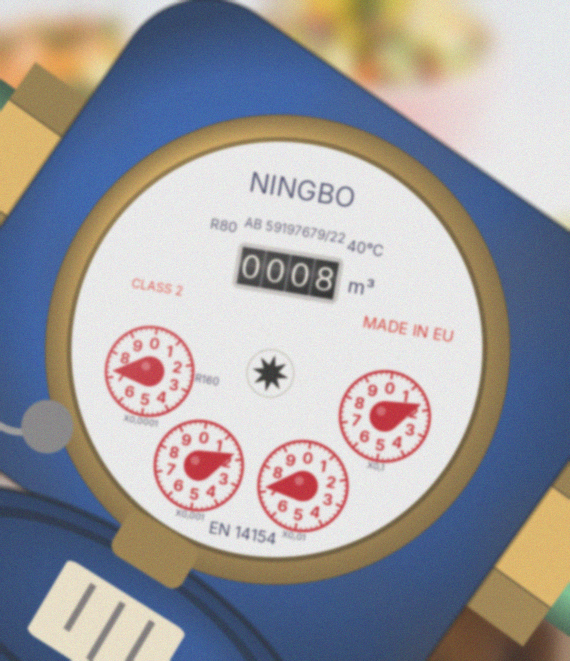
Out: 8.1717m³
